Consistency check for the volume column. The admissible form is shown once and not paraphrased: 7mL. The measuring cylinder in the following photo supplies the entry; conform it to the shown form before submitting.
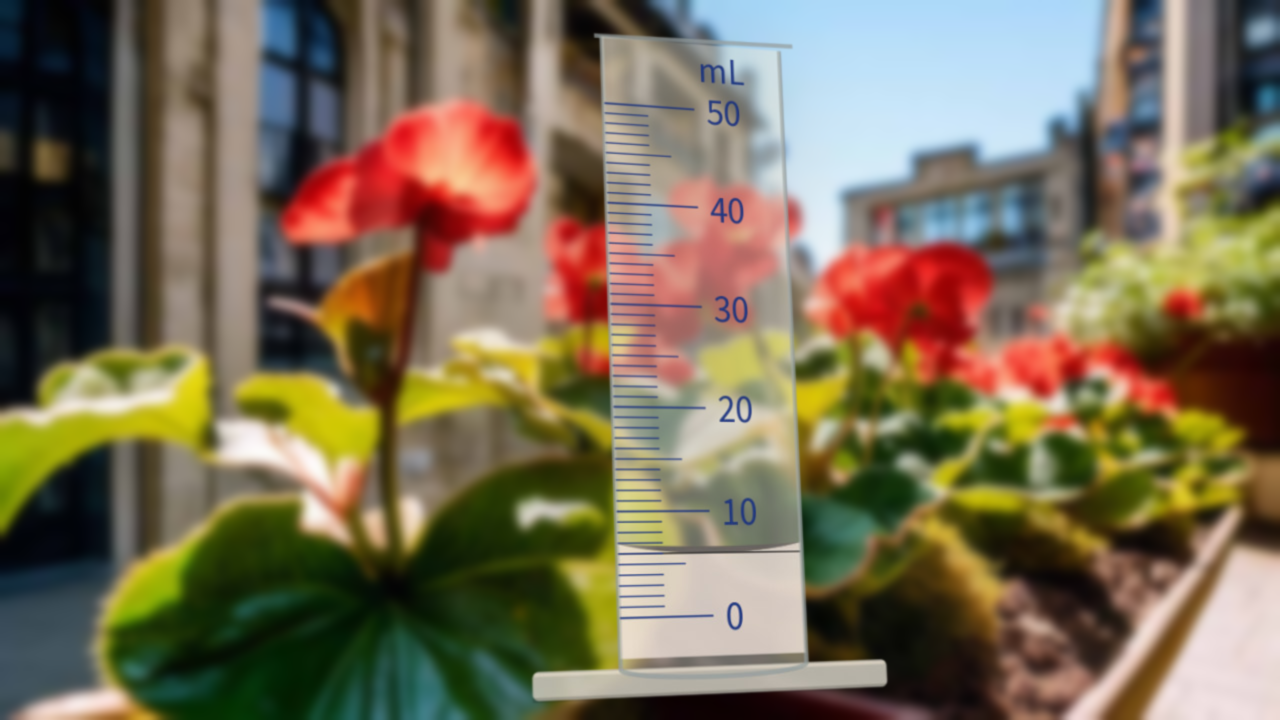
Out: 6mL
